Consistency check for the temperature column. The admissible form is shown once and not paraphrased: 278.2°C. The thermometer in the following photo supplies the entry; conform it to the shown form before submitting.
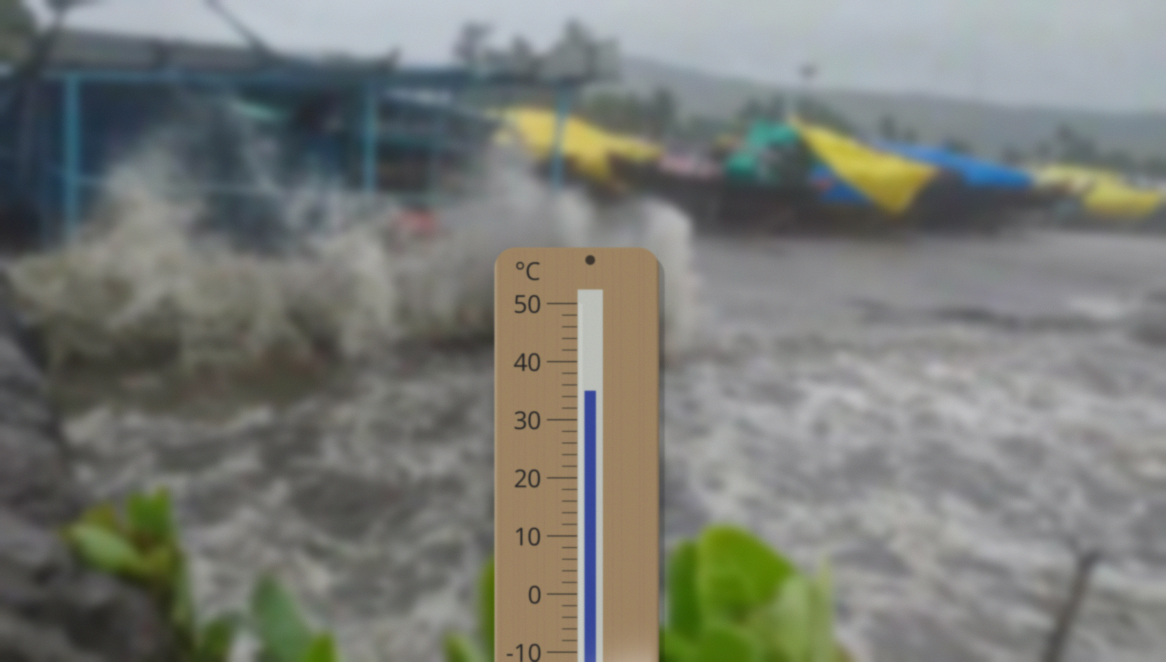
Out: 35°C
